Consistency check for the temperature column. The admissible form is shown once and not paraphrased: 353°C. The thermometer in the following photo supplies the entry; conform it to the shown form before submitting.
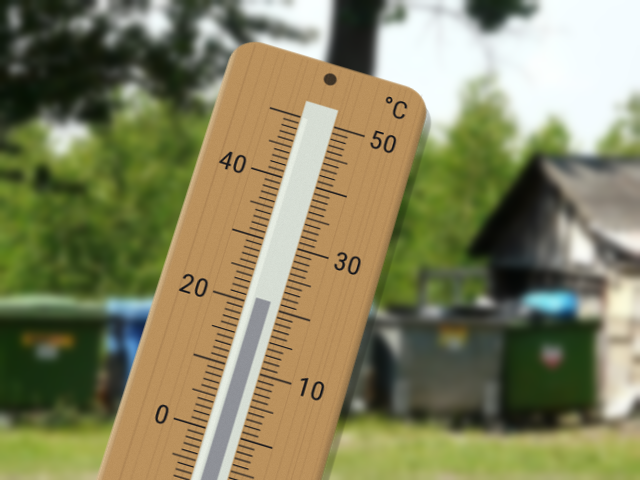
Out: 21°C
